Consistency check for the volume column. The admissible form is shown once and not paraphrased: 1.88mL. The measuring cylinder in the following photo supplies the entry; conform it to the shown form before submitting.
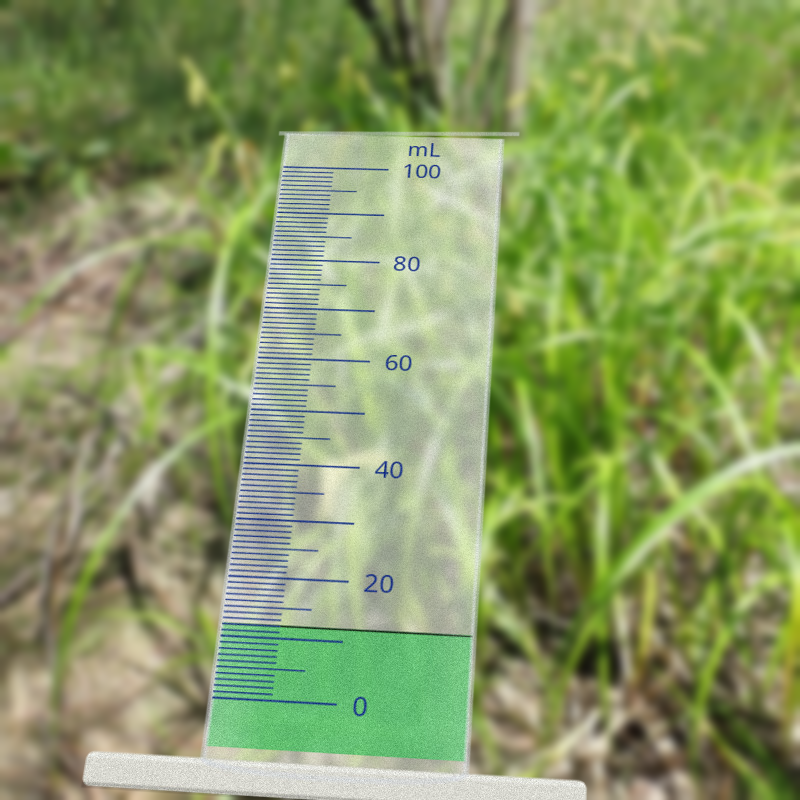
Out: 12mL
